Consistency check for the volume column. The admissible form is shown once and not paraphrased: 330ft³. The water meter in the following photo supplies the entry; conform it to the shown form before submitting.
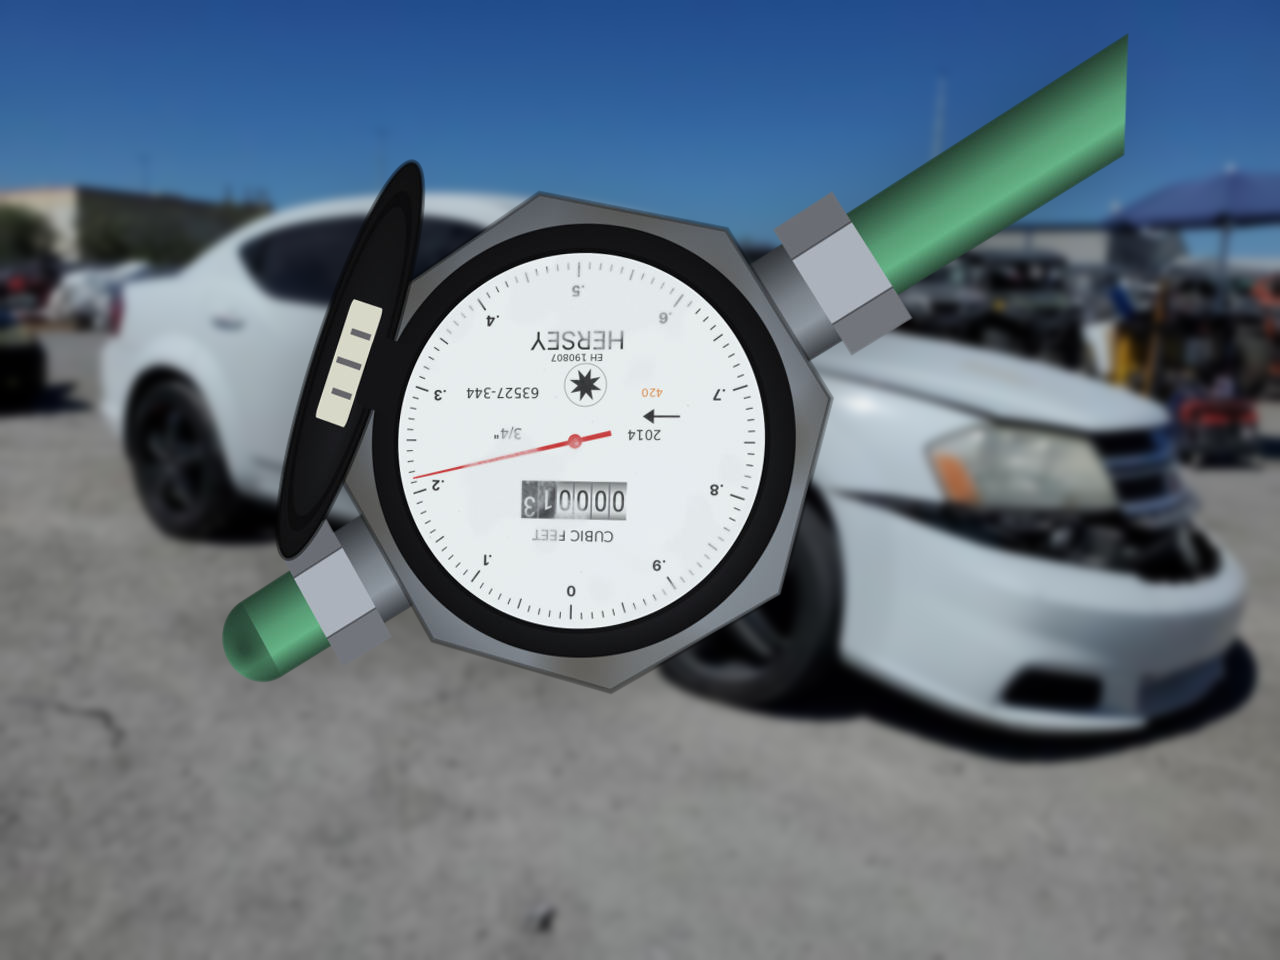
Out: 13.21ft³
